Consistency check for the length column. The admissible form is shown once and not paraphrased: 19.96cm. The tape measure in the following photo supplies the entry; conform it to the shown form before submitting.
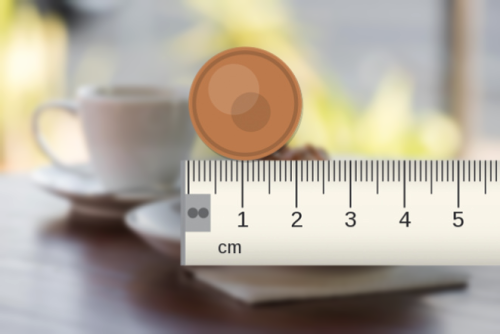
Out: 2.1cm
